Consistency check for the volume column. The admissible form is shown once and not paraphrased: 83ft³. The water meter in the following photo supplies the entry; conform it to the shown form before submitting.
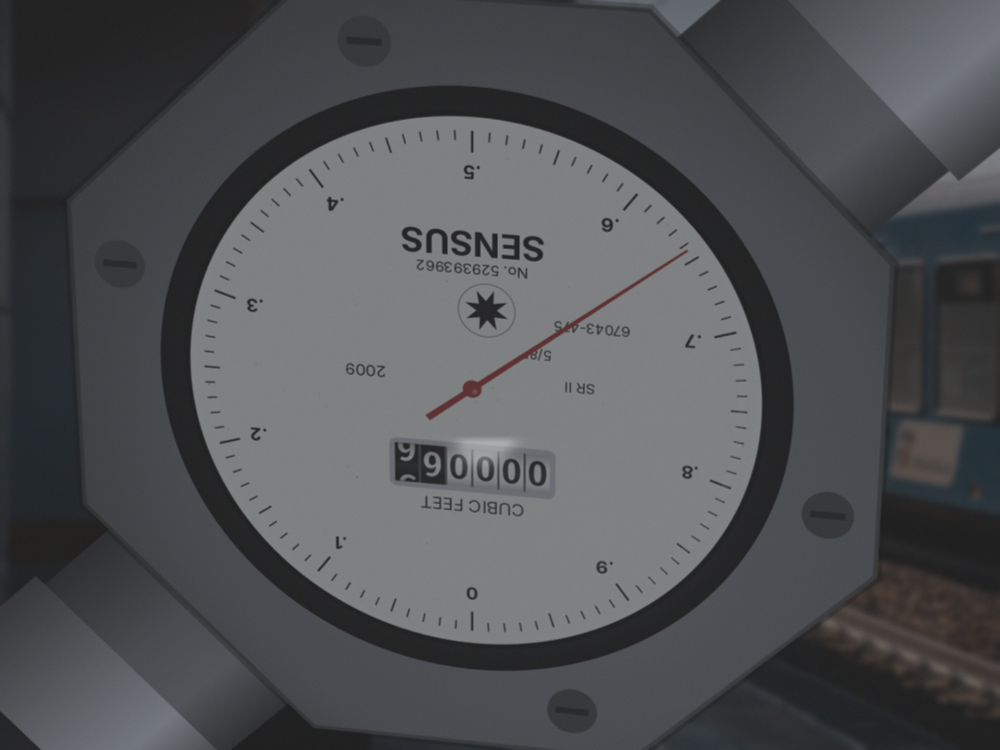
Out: 65.64ft³
